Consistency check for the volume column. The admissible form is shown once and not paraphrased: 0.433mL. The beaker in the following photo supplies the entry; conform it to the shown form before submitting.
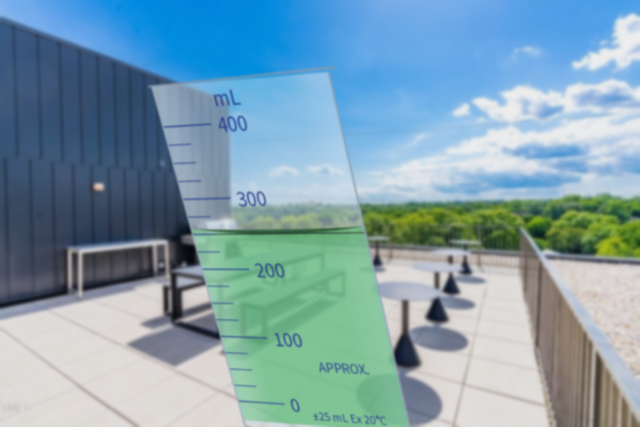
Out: 250mL
